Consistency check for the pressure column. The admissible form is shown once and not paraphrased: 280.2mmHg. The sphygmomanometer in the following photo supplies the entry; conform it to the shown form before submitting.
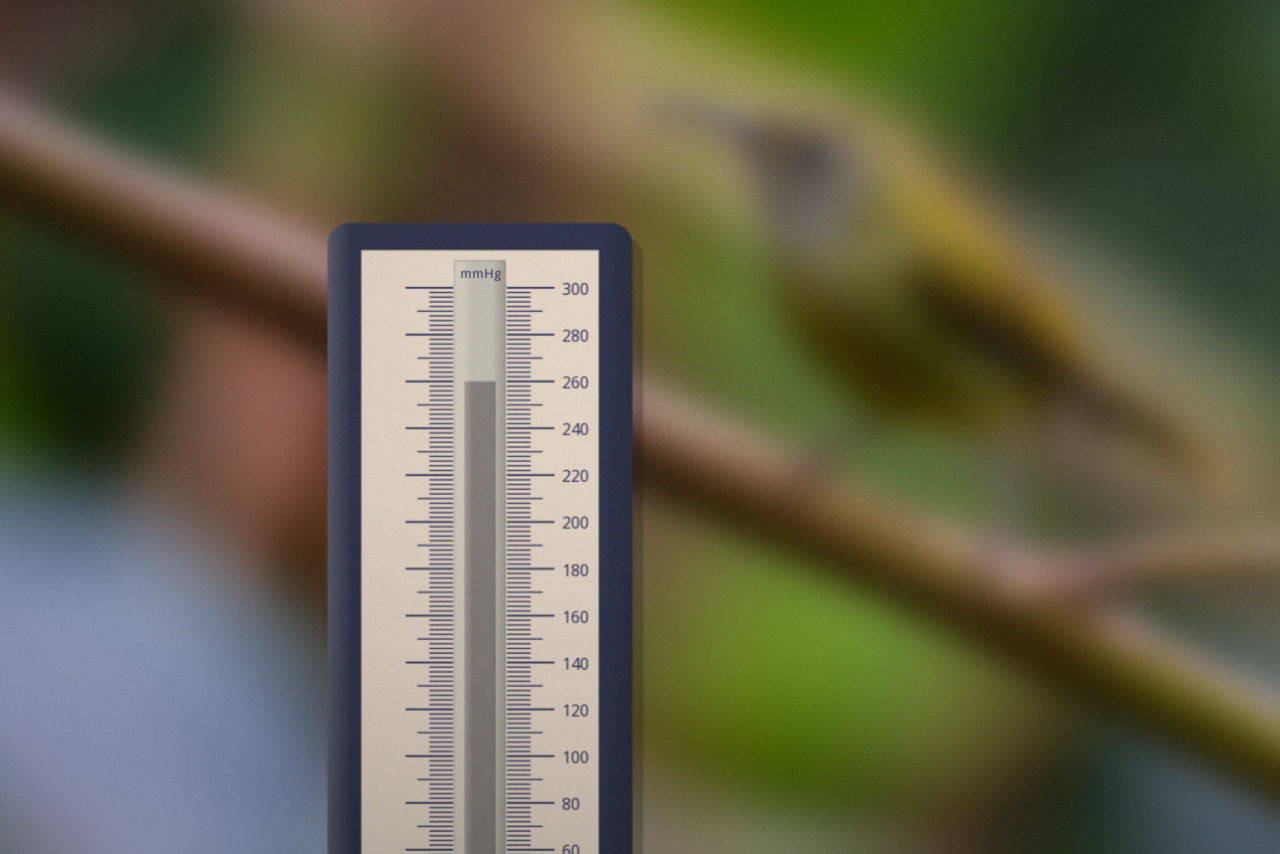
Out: 260mmHg
